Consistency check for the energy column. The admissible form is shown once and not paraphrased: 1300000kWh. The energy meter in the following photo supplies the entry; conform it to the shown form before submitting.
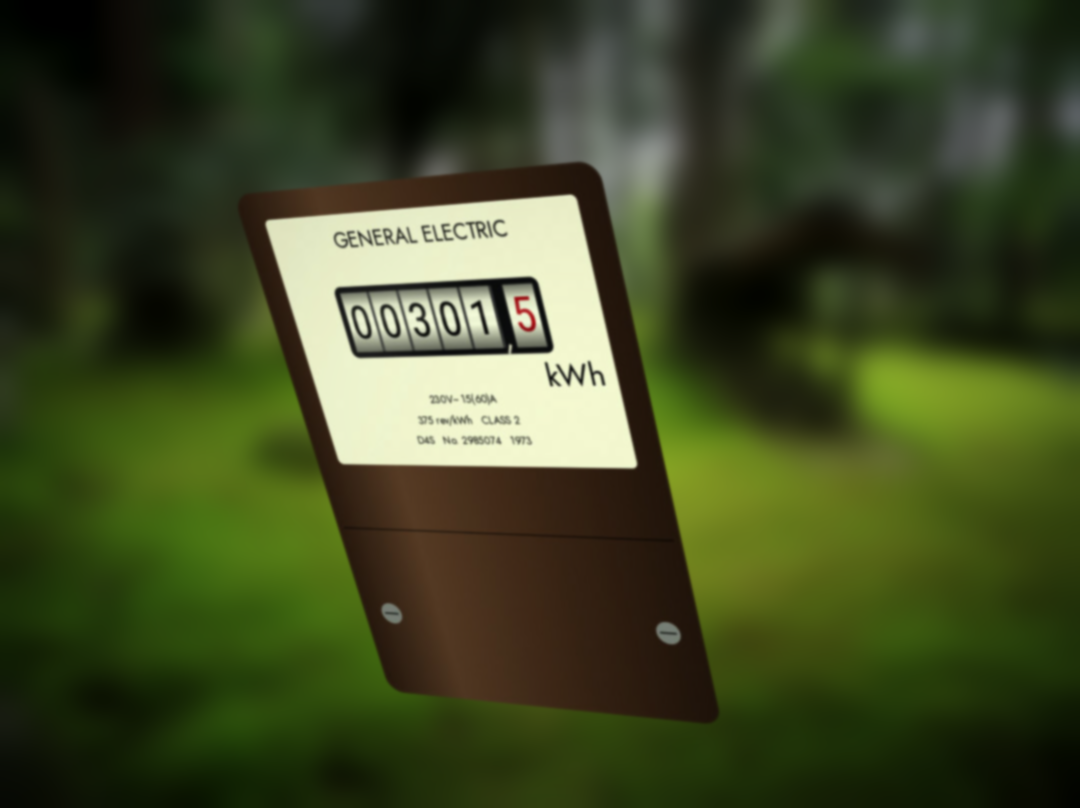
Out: 301.5kWh
